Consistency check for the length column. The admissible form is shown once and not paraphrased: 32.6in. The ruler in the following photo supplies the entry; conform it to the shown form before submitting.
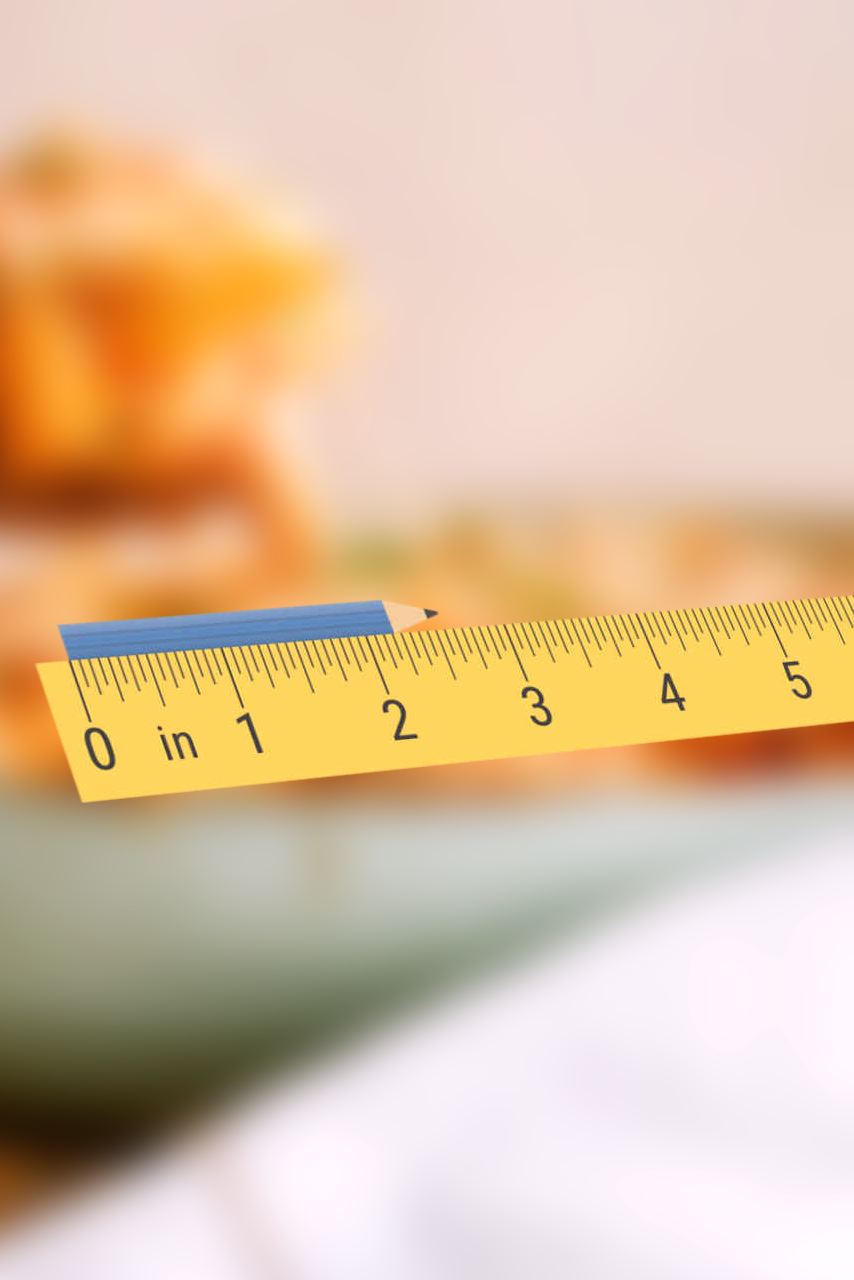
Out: 2.5625in
